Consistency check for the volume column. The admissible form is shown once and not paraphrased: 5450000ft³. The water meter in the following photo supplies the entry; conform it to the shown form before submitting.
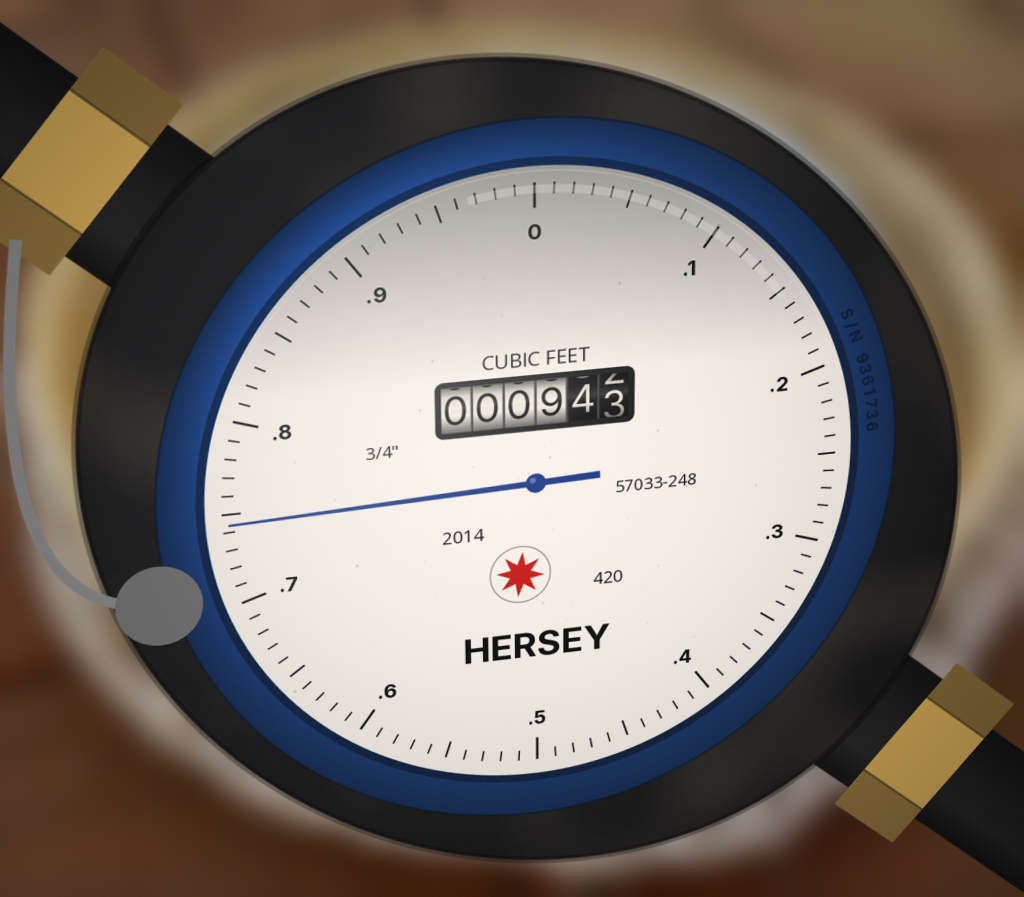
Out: 942.74ft³
